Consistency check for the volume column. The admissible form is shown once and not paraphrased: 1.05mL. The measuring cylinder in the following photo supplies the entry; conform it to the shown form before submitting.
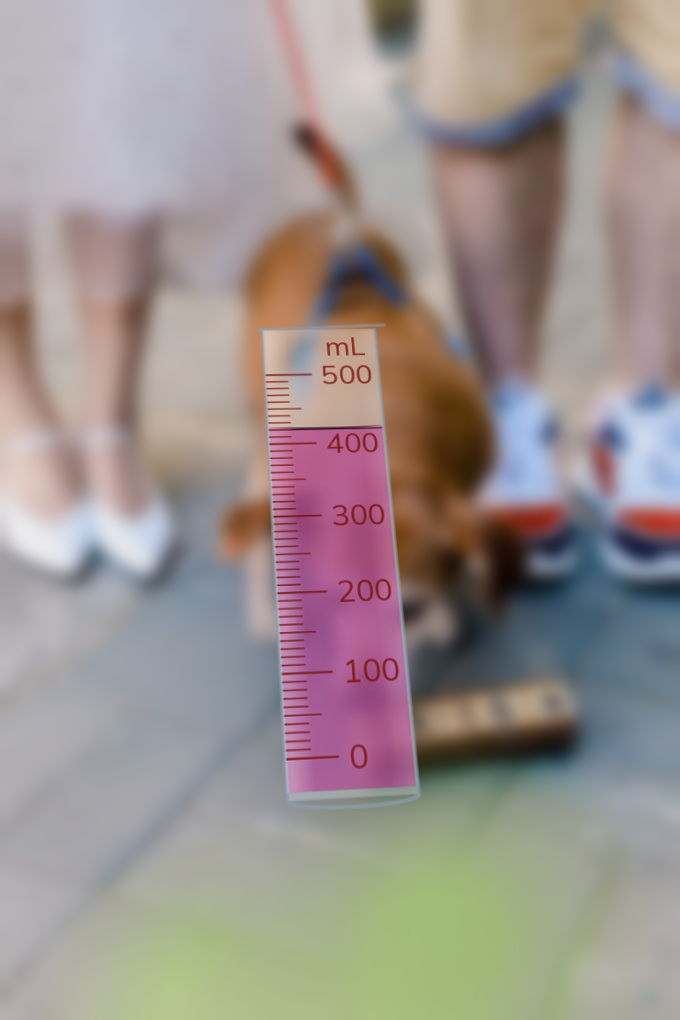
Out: 420mL
